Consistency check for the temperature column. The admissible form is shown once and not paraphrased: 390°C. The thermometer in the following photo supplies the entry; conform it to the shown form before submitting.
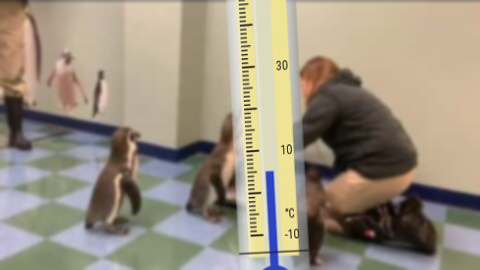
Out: 5°C
